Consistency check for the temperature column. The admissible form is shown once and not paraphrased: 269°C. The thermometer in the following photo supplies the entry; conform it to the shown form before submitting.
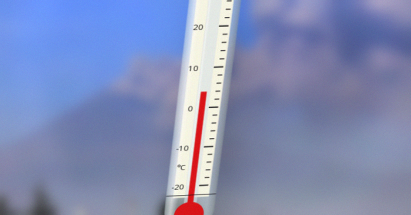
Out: 4°C
